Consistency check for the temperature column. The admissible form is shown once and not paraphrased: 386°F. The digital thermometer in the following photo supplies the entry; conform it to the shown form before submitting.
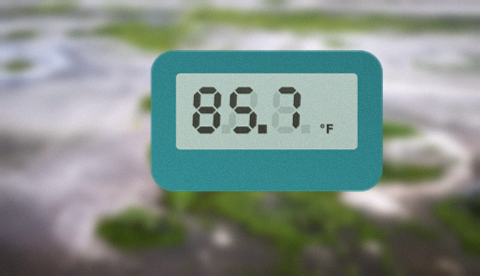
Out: 85.7°F
